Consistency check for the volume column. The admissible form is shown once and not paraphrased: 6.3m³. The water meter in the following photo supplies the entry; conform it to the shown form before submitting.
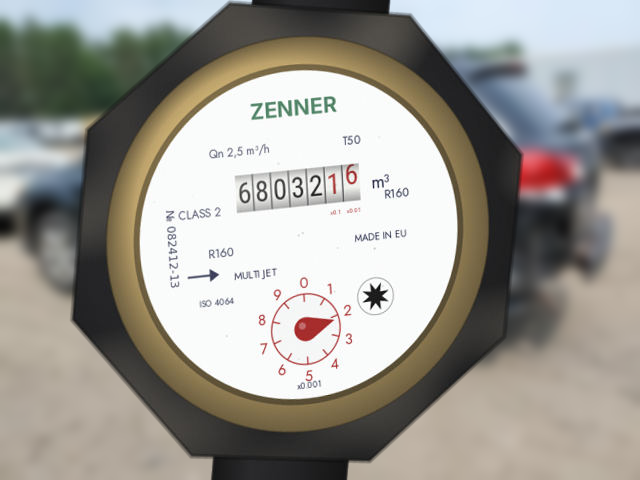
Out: 68032.162m³
